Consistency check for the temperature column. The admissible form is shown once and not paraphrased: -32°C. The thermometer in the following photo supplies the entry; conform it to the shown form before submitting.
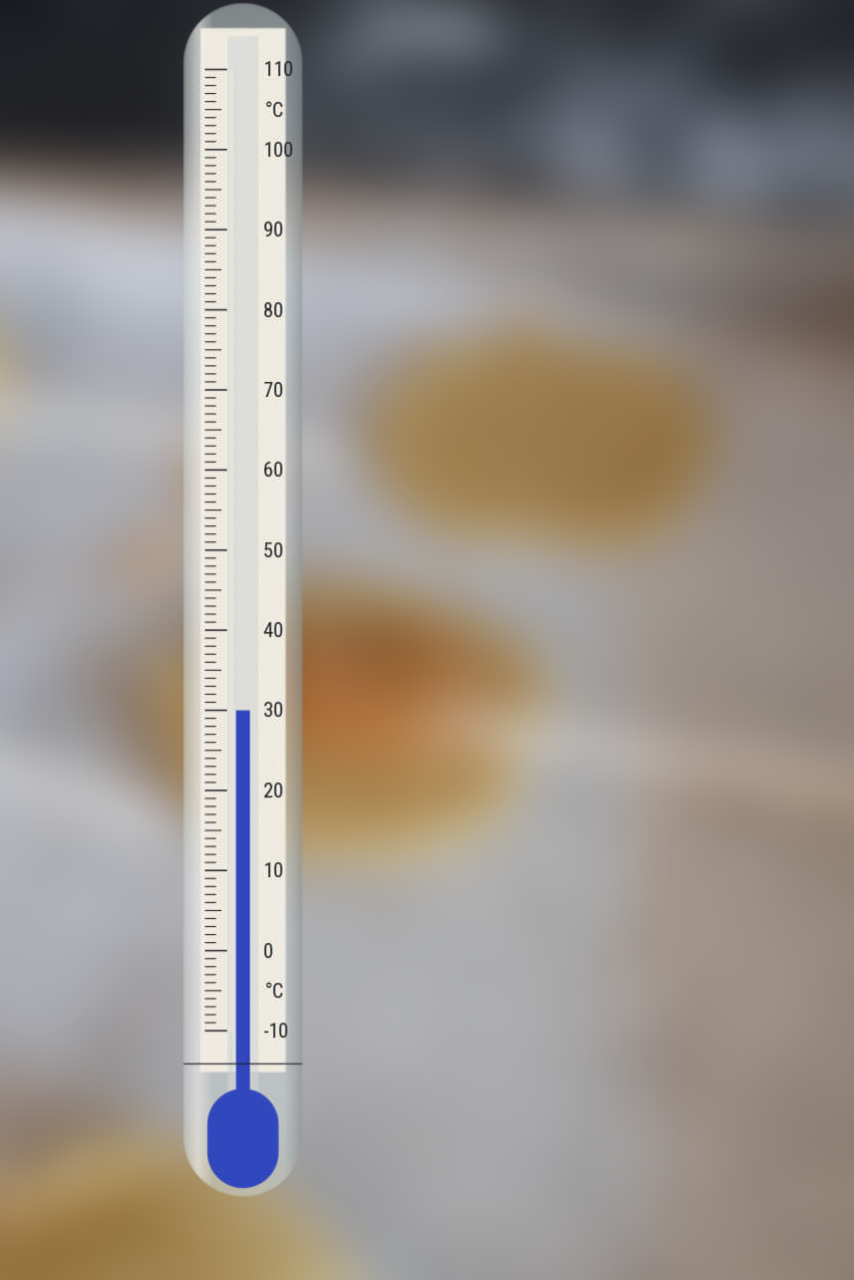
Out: 30°C
